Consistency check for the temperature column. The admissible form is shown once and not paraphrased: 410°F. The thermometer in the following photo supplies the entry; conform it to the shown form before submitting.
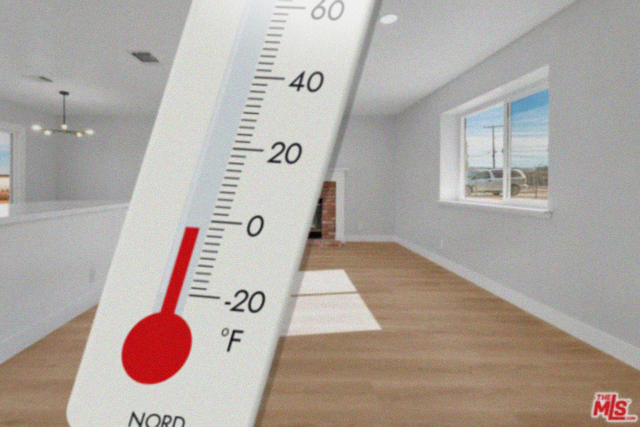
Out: -2°F
